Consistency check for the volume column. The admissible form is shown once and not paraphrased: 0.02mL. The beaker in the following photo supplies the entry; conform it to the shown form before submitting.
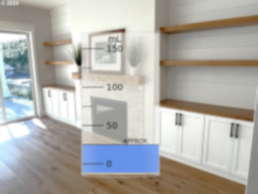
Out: 25mL
